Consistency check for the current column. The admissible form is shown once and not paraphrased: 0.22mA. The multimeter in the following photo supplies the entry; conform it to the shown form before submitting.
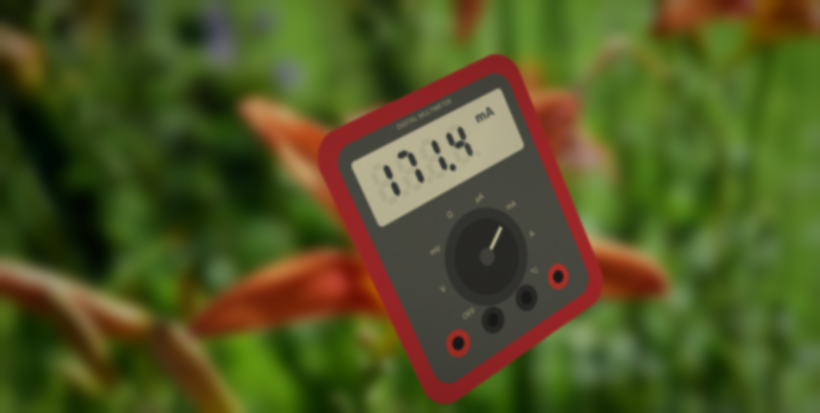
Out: 171.4mA
